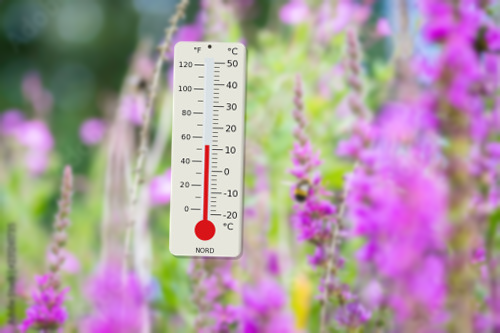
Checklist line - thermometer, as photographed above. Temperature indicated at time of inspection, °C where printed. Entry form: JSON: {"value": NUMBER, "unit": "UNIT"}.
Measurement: {"value": 12, "unit": "°C"}
